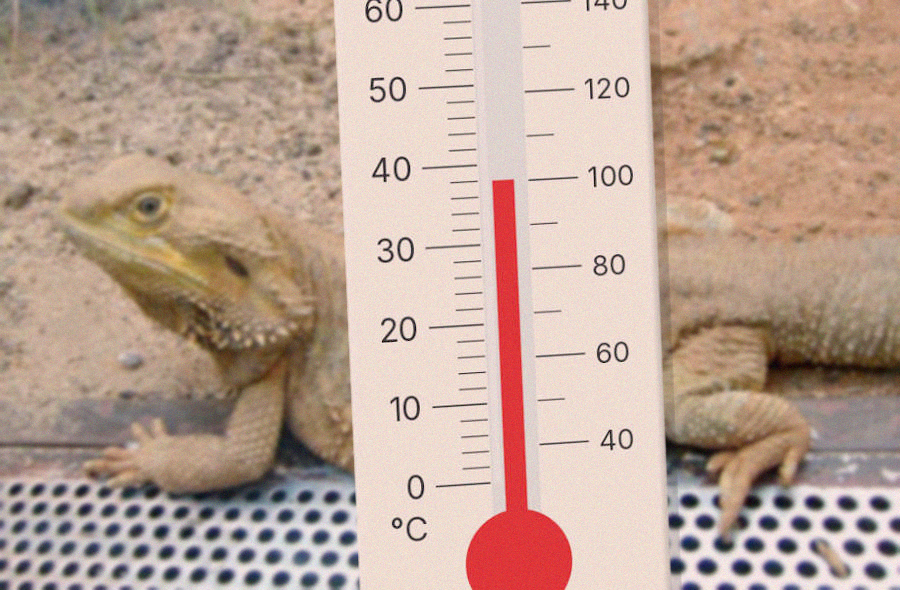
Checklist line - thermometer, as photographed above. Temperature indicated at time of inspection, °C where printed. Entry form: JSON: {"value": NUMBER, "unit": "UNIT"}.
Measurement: {"value": 38, "unit": "°C"}
